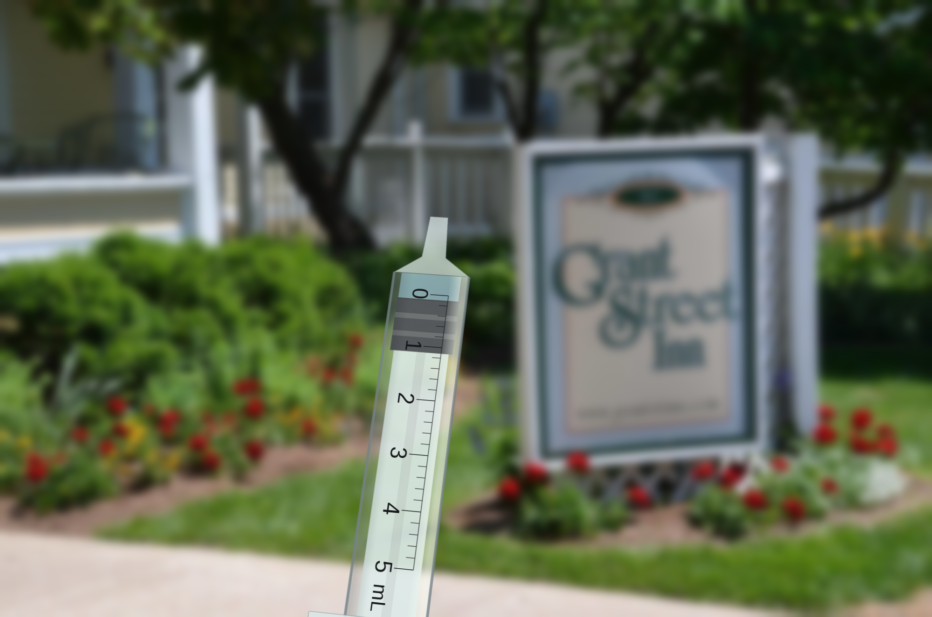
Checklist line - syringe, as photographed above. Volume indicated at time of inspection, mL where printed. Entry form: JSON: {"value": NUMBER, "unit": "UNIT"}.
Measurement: {"value": 0.1, "unit": "mL"}
